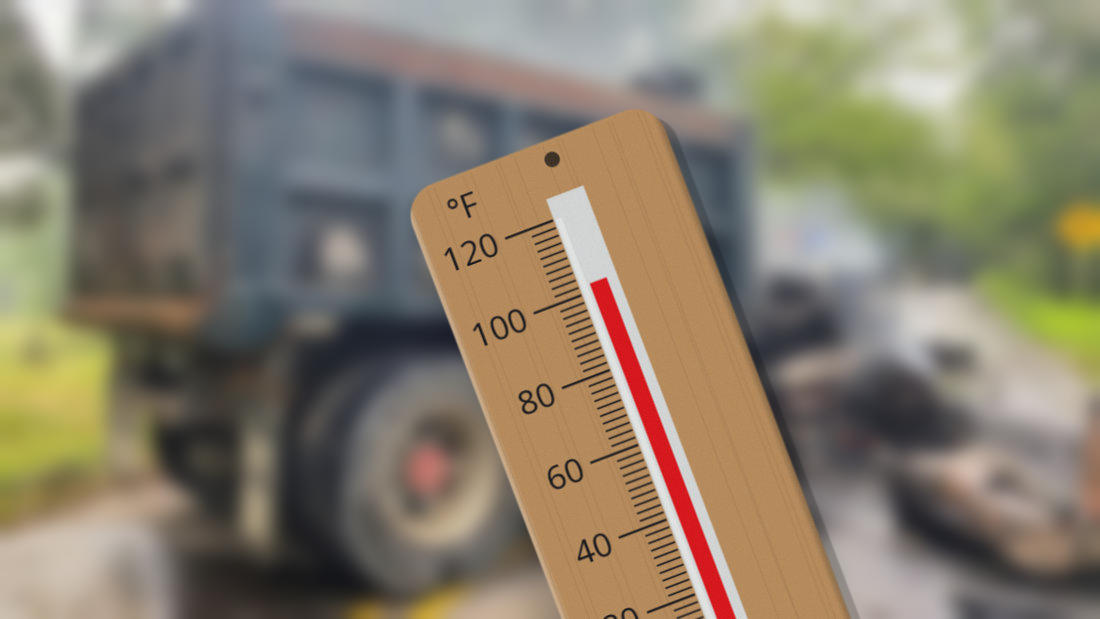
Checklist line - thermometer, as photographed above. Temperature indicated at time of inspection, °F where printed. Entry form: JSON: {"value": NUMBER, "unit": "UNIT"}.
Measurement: {"value": 102, "unit": "°F"}
